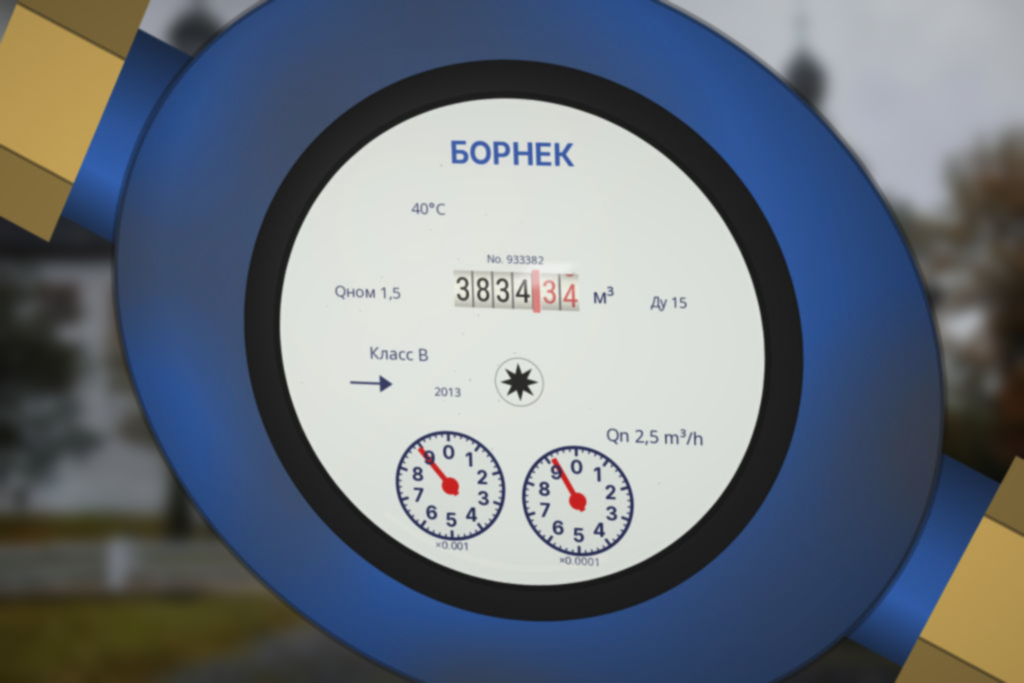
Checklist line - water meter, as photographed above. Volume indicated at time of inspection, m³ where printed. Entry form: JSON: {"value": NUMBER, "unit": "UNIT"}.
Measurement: {"value": 3834.3389, "unit": "m³"}
